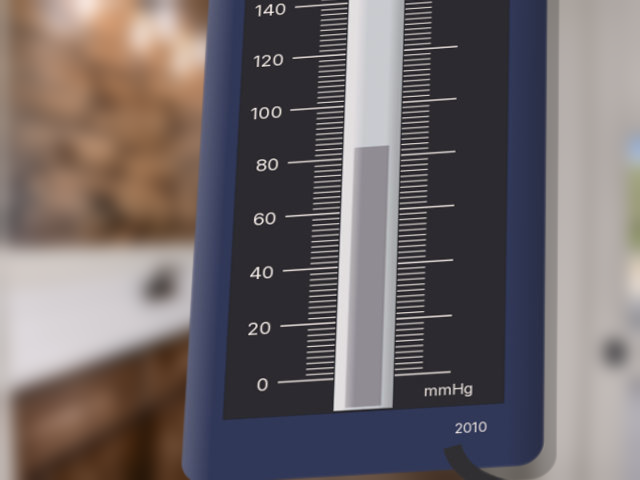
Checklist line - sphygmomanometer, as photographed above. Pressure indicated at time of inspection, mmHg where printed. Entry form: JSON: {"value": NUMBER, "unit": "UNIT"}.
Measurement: {"value": 84, "unit": "mmHg"}
